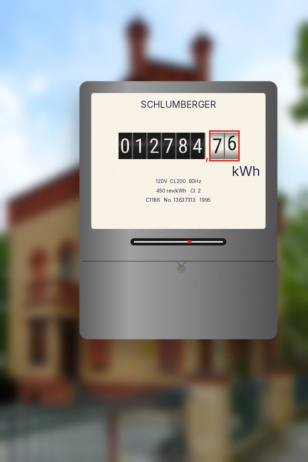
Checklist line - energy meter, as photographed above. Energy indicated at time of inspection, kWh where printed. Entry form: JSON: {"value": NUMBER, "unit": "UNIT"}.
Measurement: {"value": 12784.76, "unit": "kWh"}
